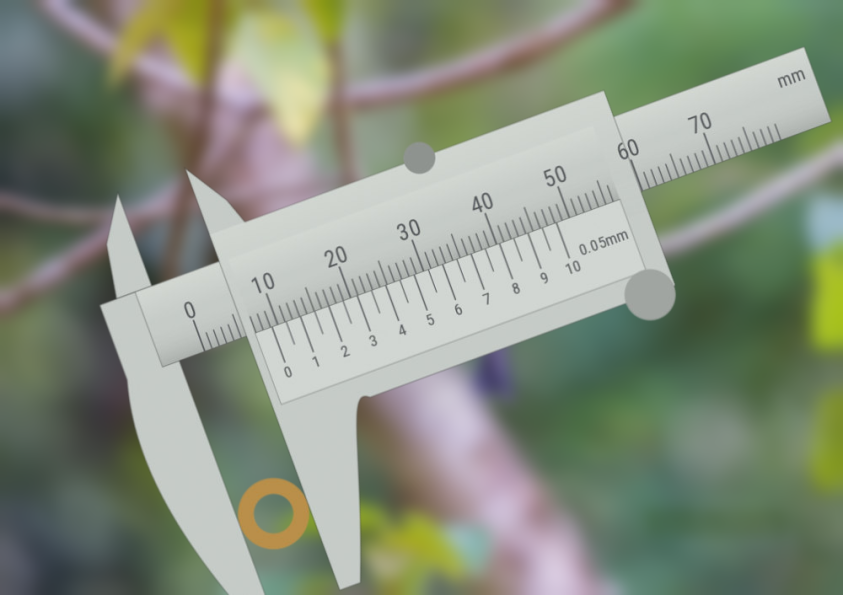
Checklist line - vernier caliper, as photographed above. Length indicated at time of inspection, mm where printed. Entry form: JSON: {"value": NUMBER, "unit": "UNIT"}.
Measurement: {"value": 9.2, "unit": "mm"}
